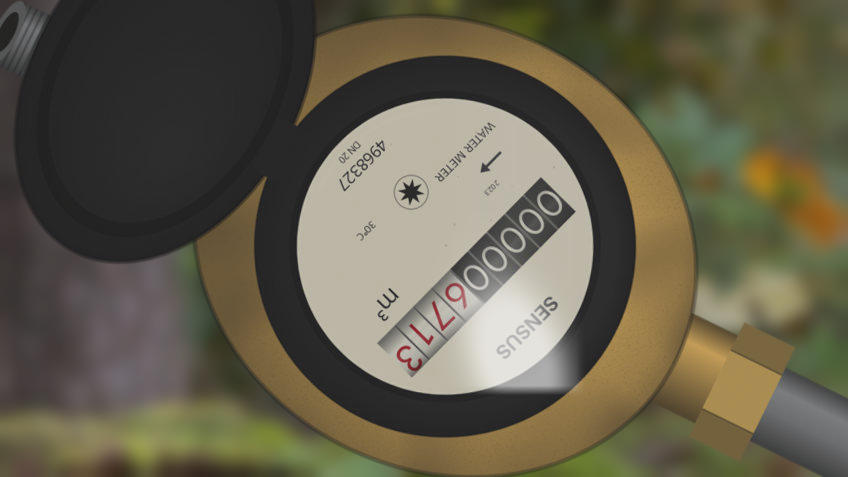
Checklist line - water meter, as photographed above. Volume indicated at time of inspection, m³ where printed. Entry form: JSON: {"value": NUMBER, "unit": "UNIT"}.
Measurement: {"value": 0.6713, "unit": "m³"}
